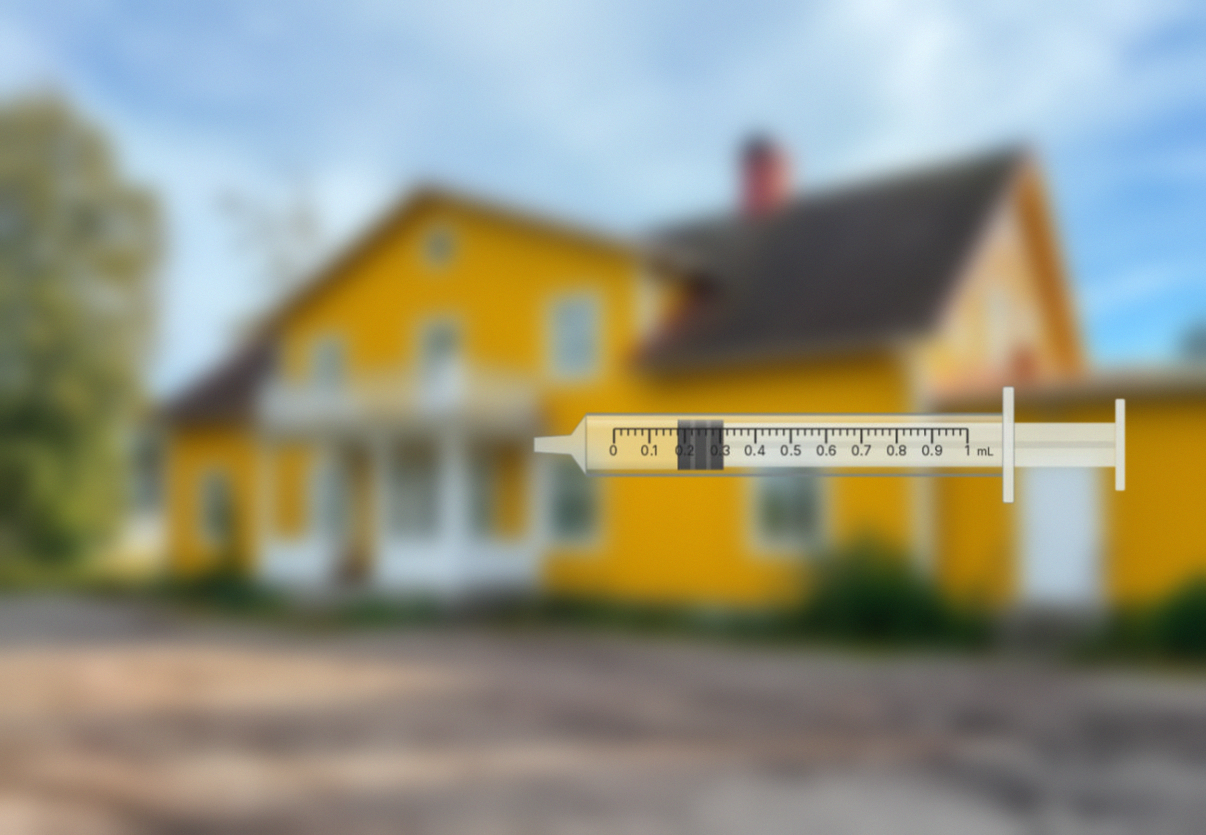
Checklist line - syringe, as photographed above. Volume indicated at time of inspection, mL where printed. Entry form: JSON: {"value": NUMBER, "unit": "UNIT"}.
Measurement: {"value": 0.18, "unit": "mL"}
